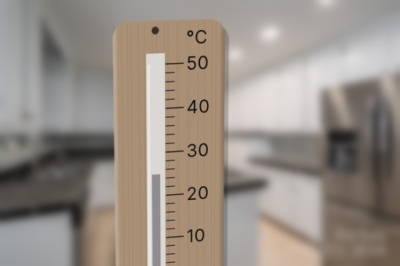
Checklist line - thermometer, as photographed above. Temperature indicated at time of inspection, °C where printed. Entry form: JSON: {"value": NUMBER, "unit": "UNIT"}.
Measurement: {"value": 25, "unit": "°C"}
